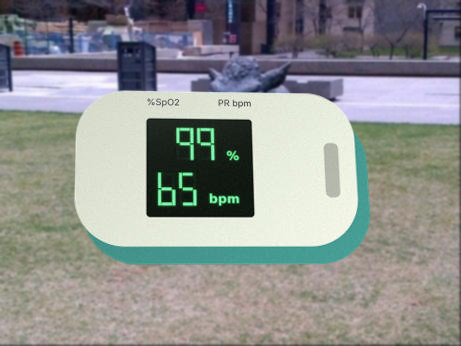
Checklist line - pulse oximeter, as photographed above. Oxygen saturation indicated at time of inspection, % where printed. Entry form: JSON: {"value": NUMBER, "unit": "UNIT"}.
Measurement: {"value": 99, "unit": "%"}
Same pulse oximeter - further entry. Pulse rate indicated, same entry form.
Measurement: {"value": 65, "unit": "bpm"}
